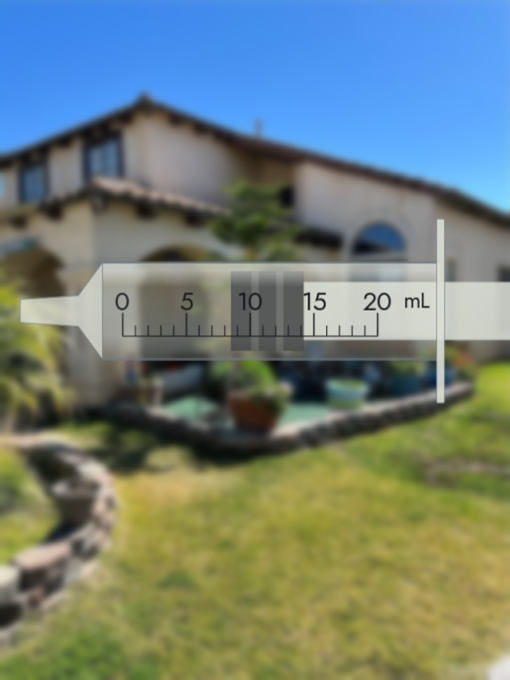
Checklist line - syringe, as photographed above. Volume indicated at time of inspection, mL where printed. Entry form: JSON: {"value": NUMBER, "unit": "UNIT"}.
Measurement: {"value": 8.5, "unit": "mL"}
